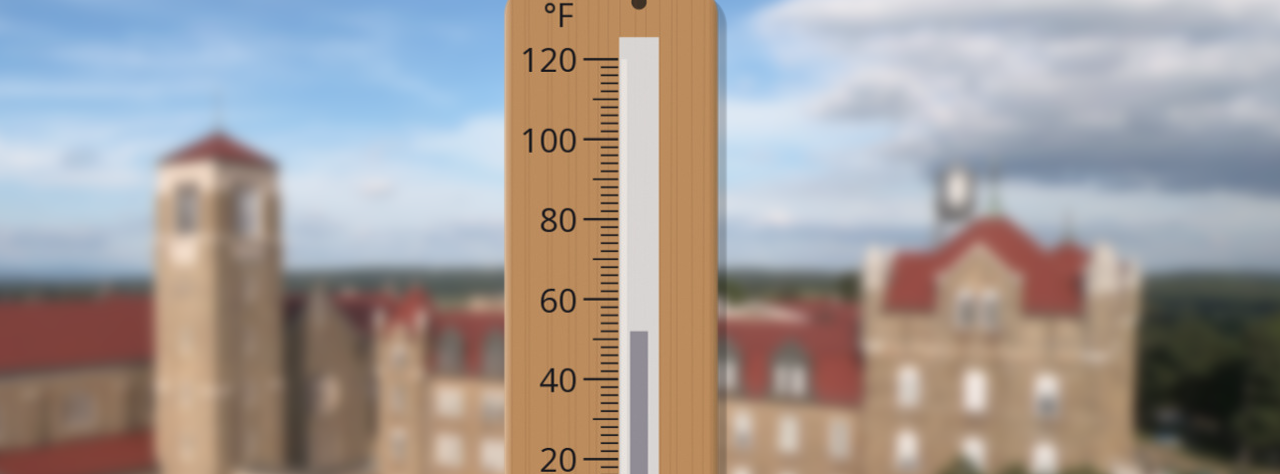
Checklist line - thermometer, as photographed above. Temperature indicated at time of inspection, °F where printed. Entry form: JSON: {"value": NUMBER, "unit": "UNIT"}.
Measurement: {"value": 52, "unit": "°F"}
